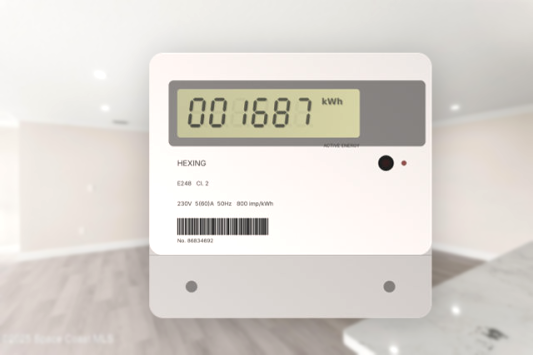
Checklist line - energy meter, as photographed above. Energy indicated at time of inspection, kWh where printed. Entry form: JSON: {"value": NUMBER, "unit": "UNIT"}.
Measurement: {"value": 1687, "unit": "kWh"}
